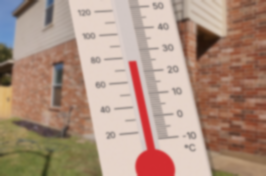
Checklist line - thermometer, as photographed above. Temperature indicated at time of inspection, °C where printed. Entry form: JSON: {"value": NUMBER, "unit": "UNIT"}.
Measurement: {"value": 25, "unit": "°C"}
